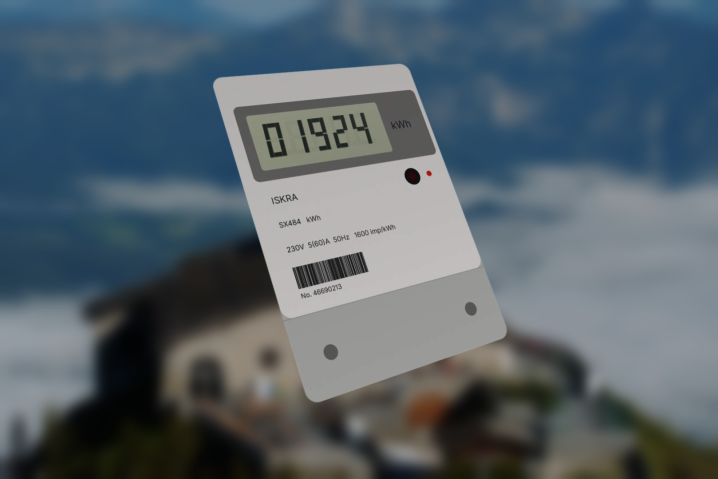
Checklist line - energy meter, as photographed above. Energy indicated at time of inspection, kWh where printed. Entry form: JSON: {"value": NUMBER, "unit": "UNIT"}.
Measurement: {"value": 1924, "unit": "kWh"}
